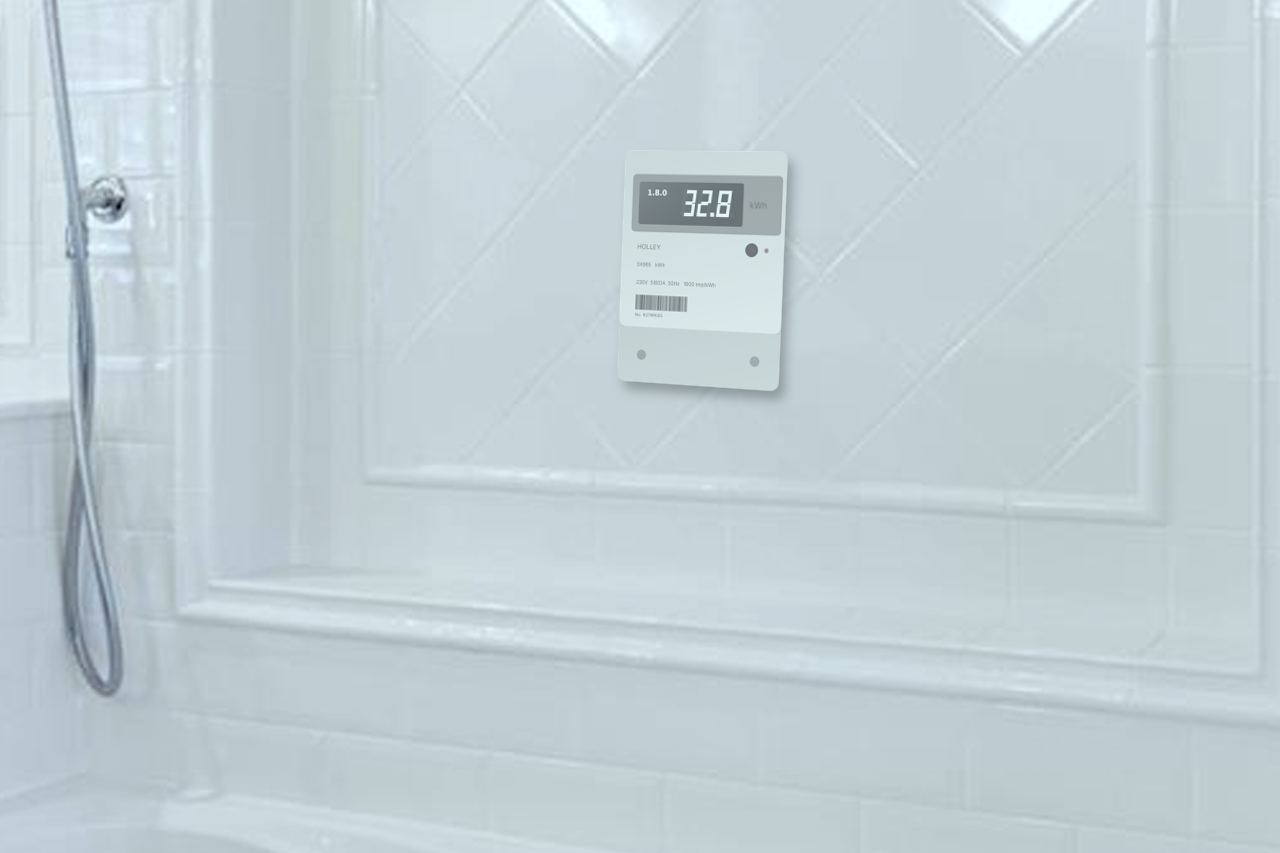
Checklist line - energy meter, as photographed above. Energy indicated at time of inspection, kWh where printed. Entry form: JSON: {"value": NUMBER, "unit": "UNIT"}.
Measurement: {"value": 32.8, "unit": "kWh"}
